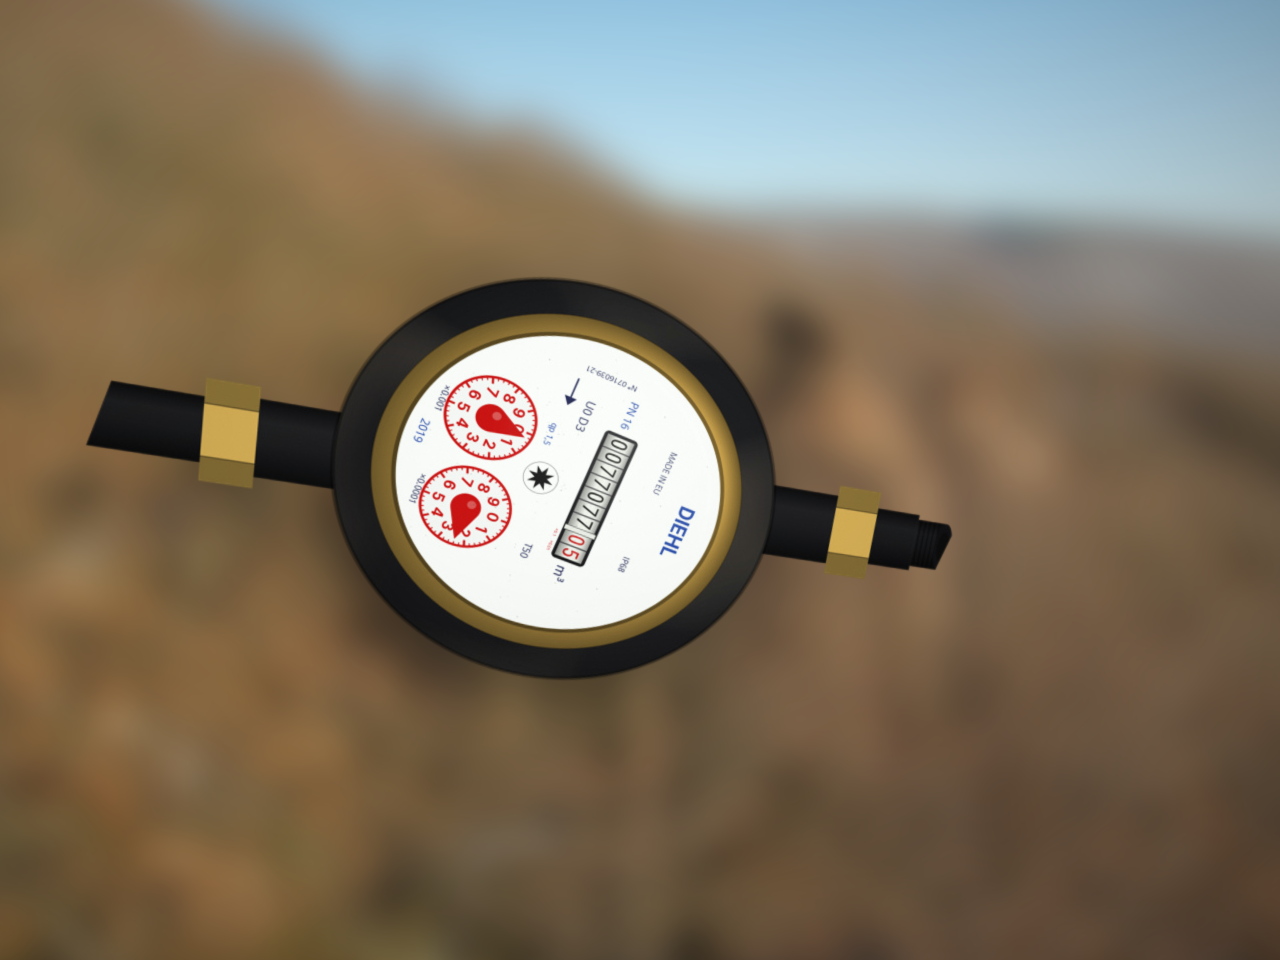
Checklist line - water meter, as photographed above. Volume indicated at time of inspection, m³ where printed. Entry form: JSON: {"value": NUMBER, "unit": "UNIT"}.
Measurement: {"value": 77077.0502, "unit": "m³"}
